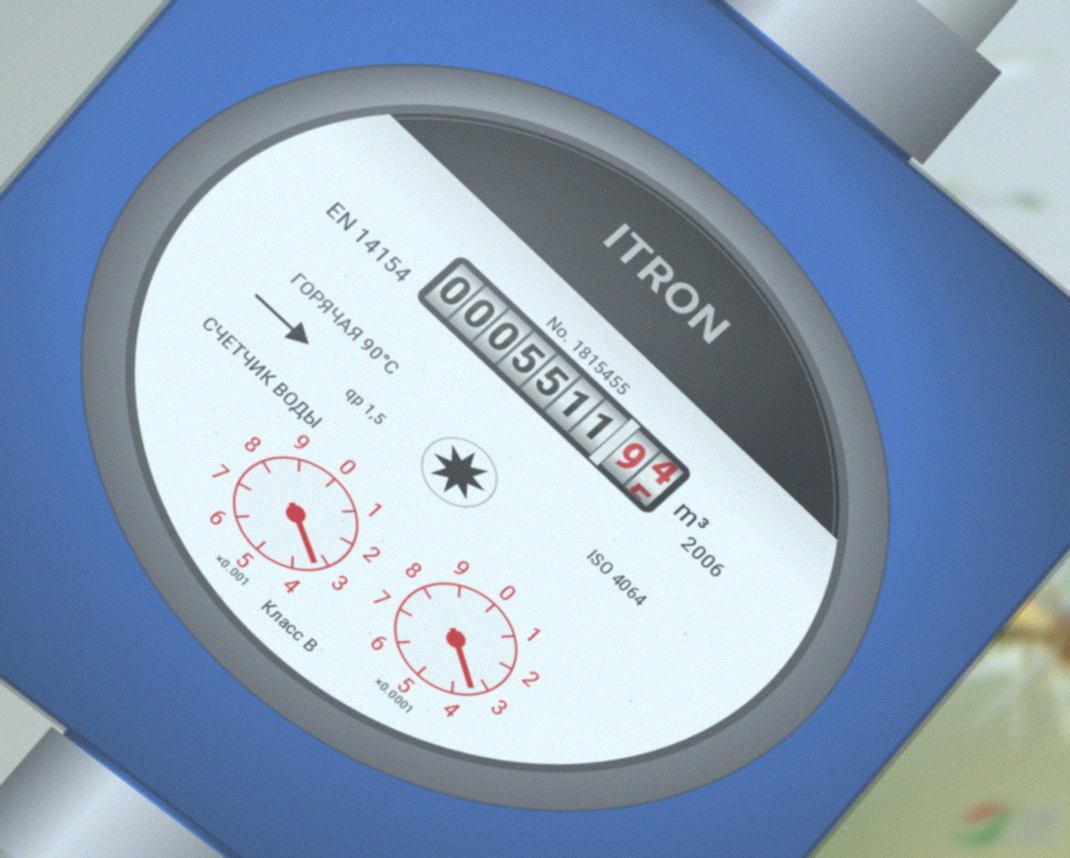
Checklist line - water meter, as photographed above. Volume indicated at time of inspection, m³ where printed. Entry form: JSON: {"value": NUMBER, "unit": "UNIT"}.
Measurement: {"value": 5511.9433, "unit": "m³"}
